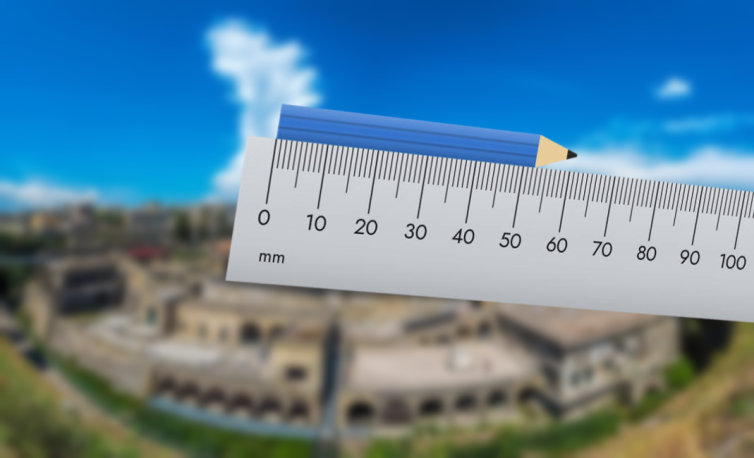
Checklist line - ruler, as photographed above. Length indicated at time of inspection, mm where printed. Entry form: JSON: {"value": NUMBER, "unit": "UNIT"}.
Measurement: {"value": 61, "unit": "mm"}
